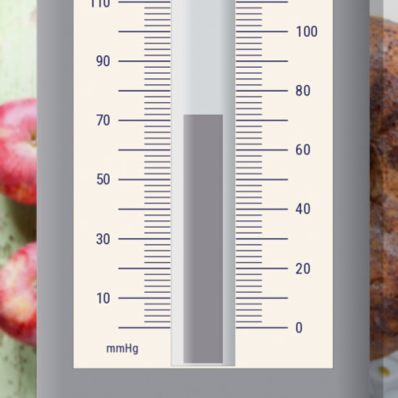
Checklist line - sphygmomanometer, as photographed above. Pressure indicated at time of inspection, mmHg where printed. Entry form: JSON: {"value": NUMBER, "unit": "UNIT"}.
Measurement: {"value": 72, "unit": "mmHg"}
